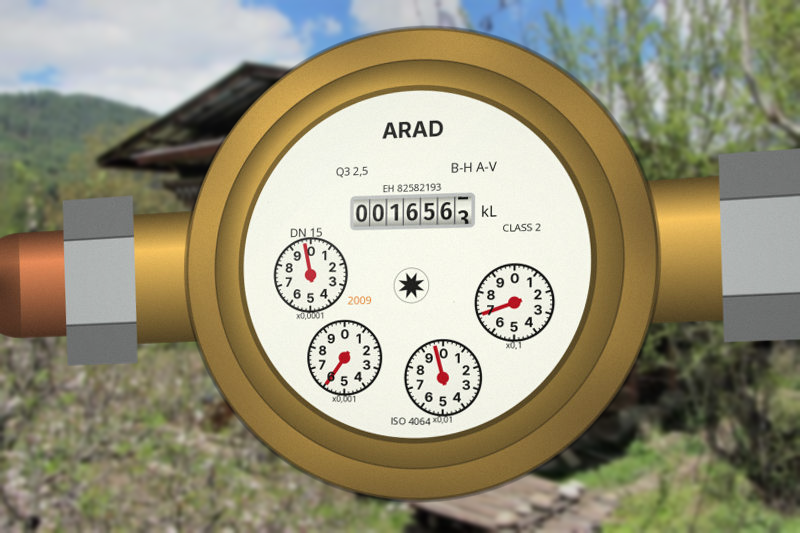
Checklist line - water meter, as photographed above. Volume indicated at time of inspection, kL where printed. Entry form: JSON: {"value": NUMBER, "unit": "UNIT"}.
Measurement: {"value": 16562.6959, "unit": "kL"}
